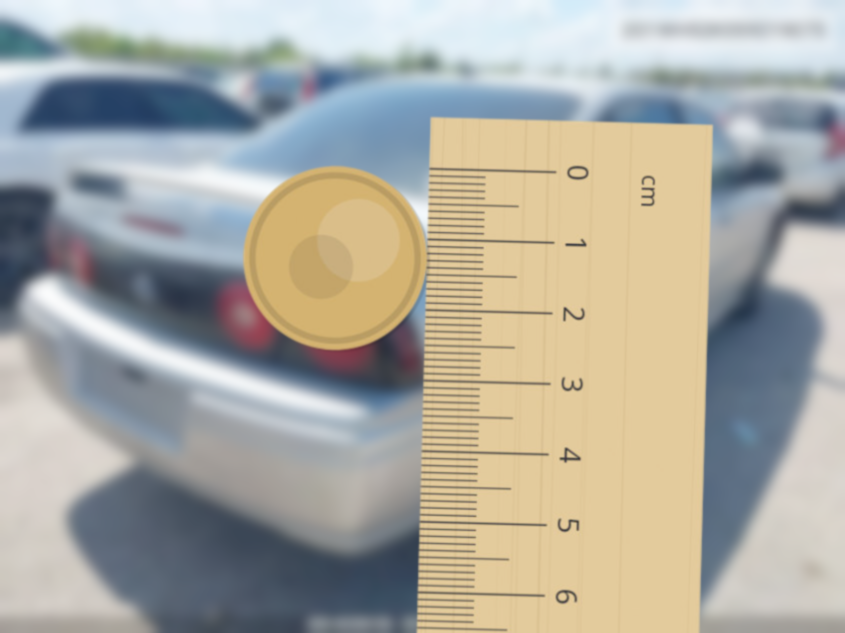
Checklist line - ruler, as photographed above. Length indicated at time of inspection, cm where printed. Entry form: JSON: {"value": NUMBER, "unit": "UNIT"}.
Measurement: {"value": 2.6, "unit": "cm"}
